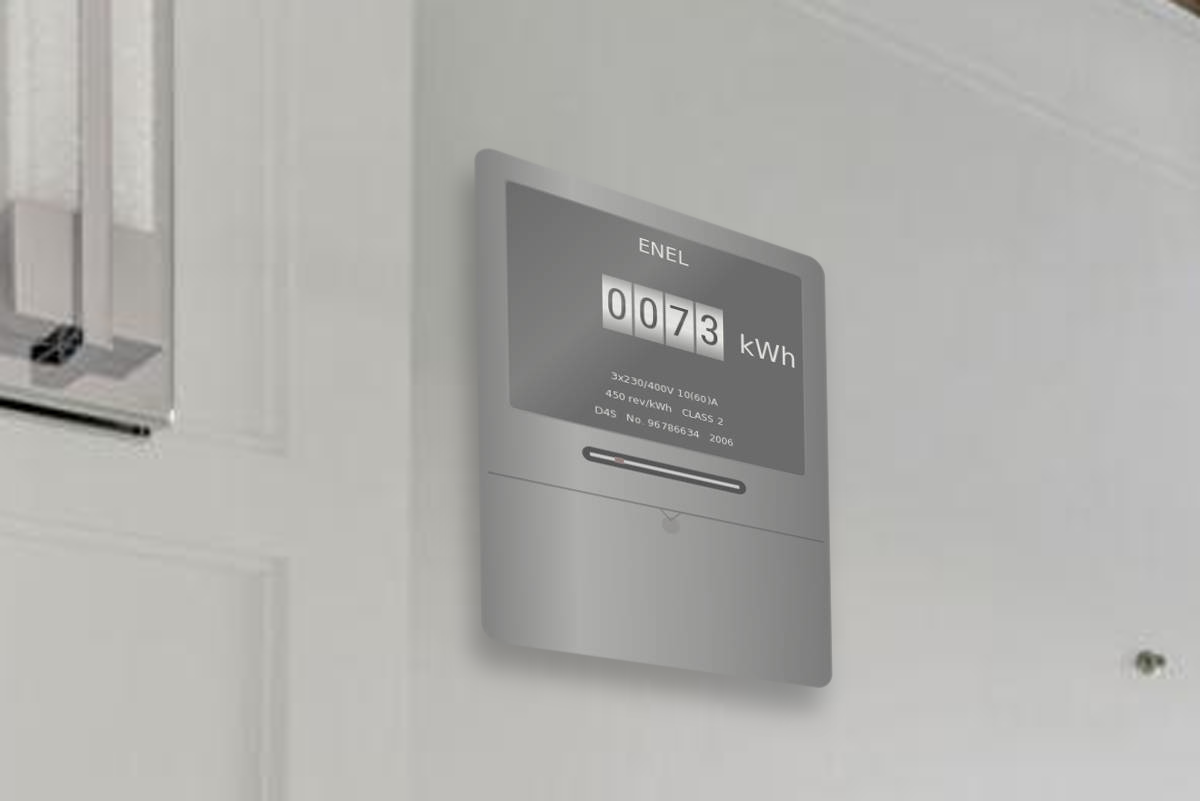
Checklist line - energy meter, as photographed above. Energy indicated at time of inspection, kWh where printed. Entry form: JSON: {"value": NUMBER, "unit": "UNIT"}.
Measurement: {"value": 73, "unit": "kWh"}
